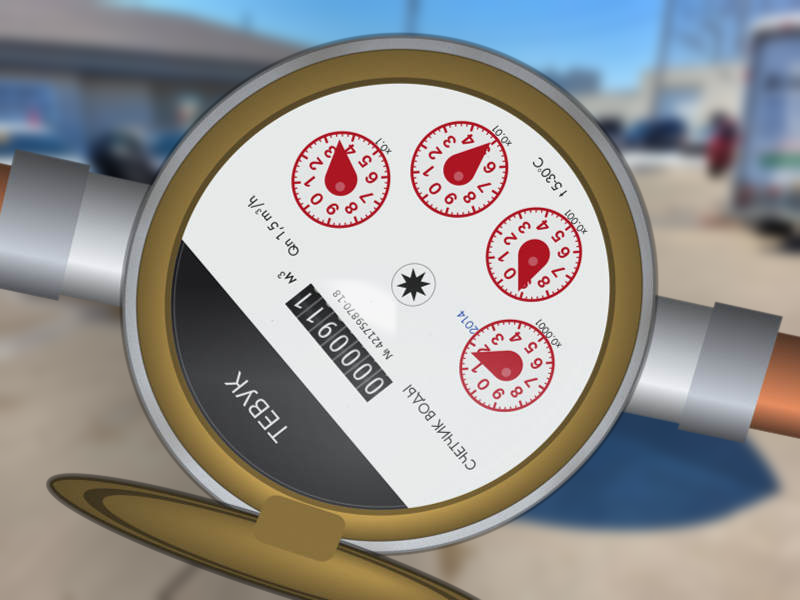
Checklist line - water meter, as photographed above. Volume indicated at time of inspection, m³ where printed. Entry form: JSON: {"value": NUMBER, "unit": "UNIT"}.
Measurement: {"value": 911.3491, "unit": "m³"}
